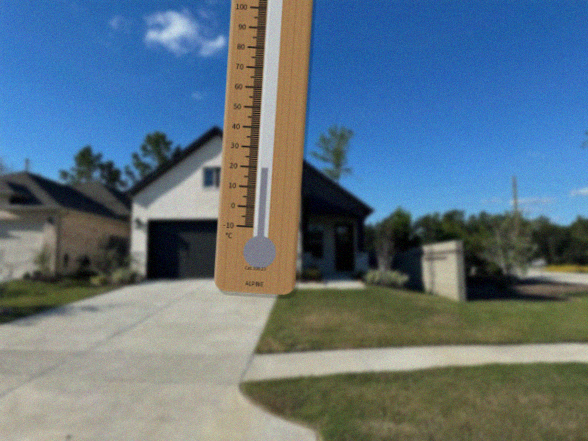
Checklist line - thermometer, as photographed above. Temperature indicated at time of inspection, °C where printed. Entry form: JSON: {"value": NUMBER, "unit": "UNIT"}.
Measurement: {"value": 20, "unit": "°C"}
